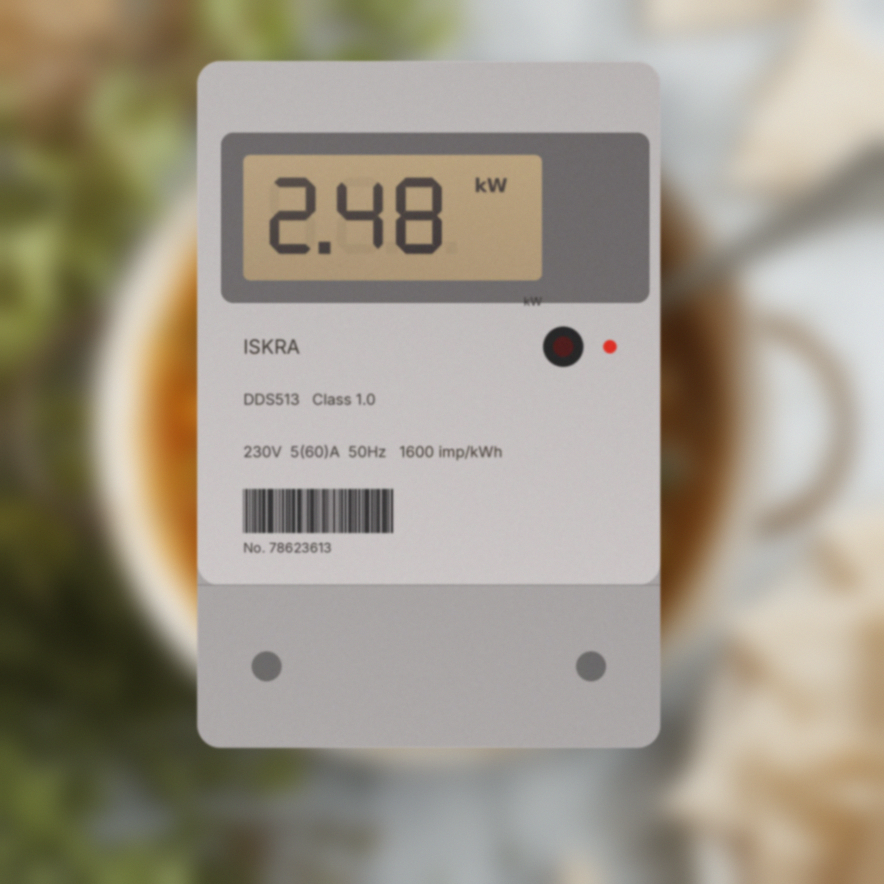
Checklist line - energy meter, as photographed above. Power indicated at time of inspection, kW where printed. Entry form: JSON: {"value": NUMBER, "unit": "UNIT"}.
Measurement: {"value": 2.48, "unit": "kW"}
